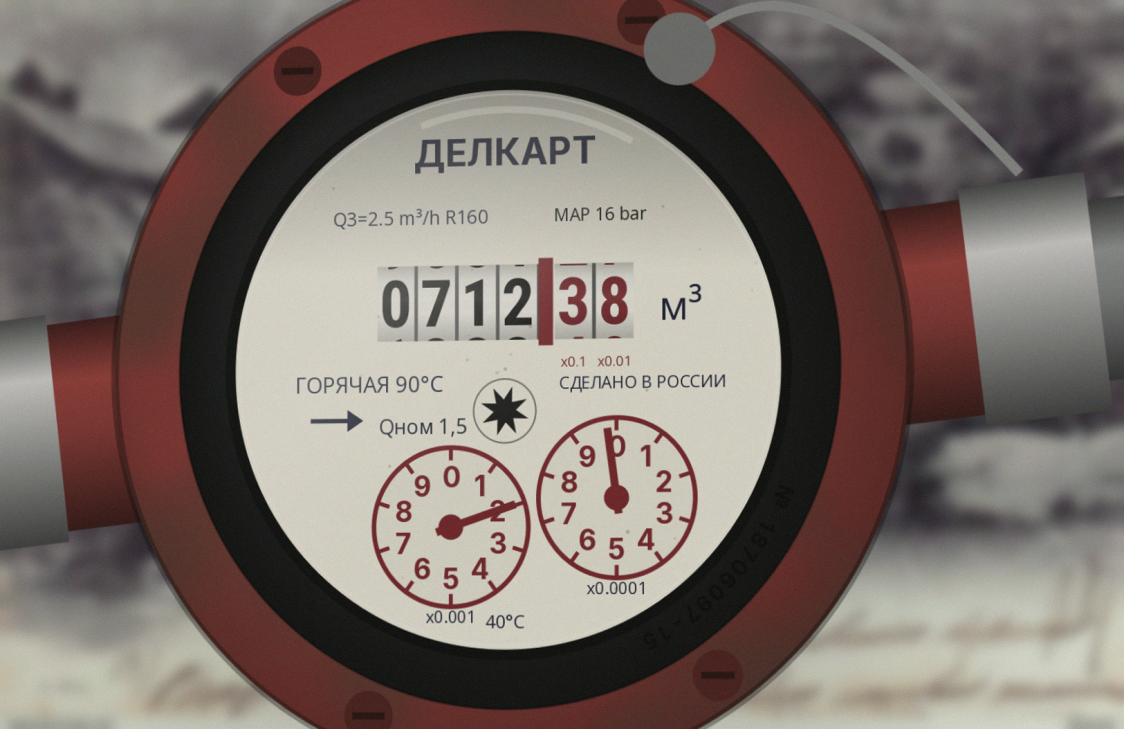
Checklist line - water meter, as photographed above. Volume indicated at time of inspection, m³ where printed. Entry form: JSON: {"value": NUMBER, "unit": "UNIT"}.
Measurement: {"value": 712.3819, "unit": "m³"}
